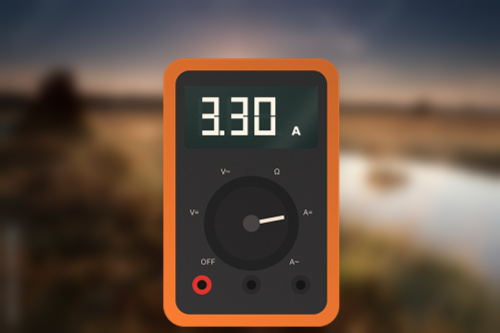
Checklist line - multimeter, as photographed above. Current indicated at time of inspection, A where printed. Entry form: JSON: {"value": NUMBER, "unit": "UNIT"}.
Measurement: {"value": 3.30, "unit": "A"}
